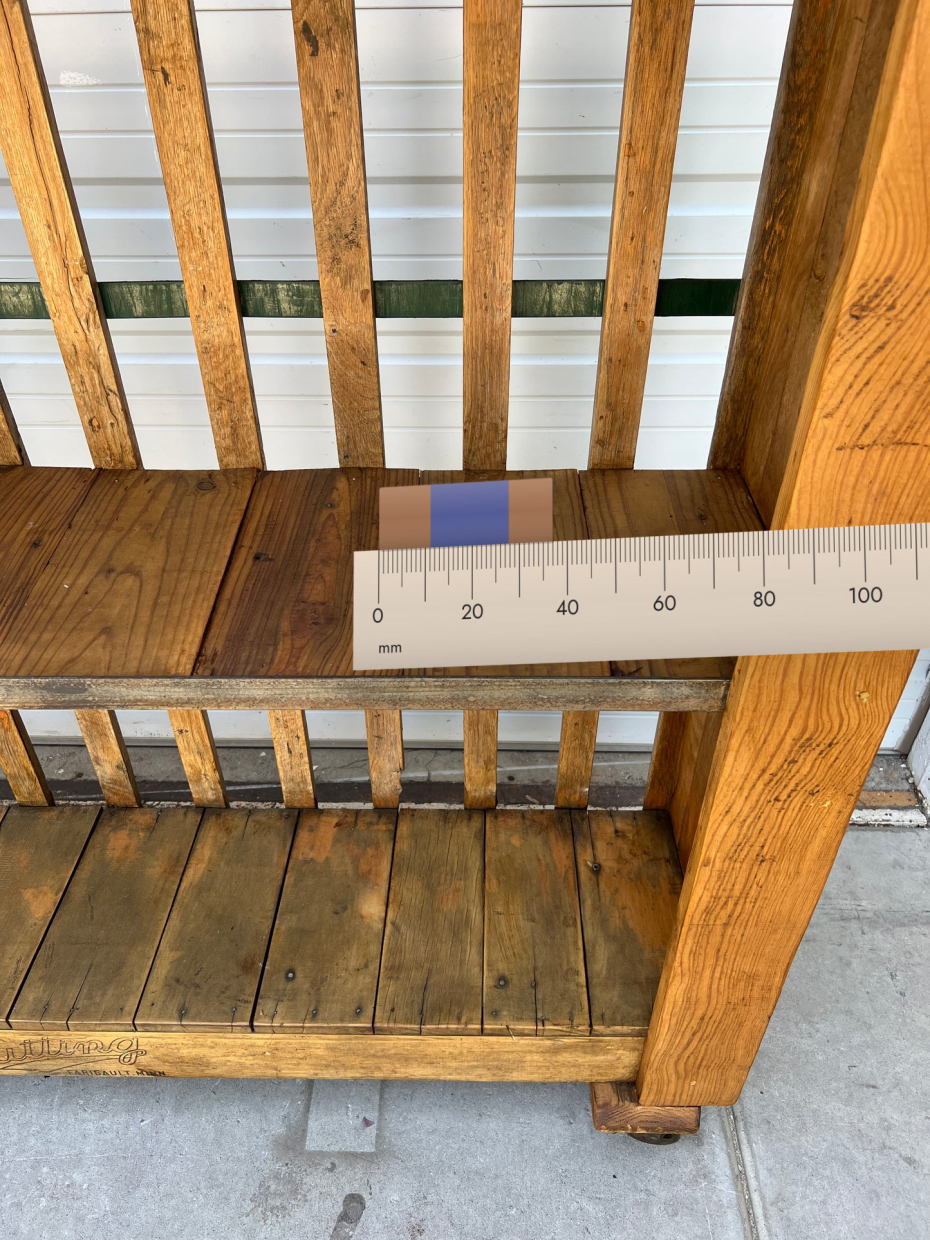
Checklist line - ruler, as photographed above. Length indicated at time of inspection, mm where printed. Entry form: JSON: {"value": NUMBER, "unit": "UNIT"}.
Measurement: {"value": 37, "unit": "mm"}
